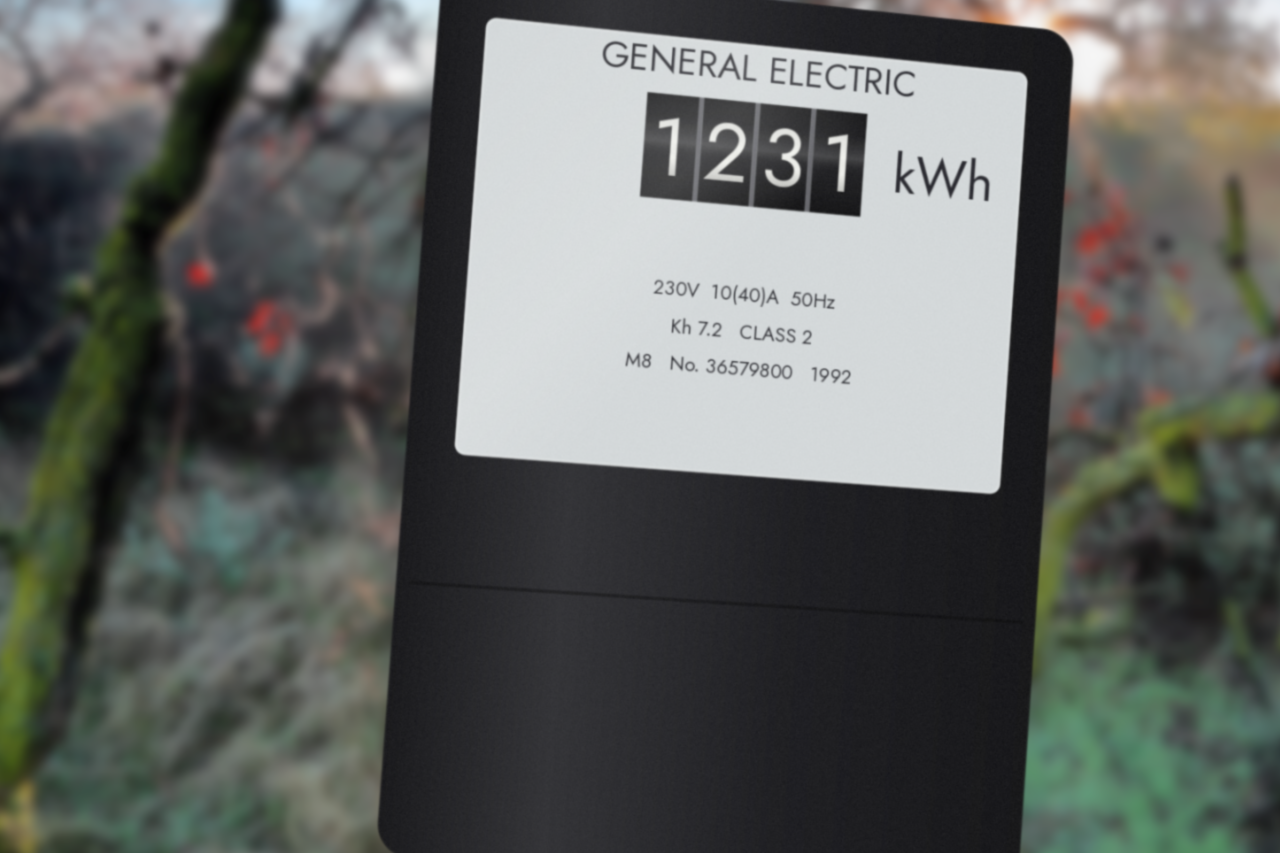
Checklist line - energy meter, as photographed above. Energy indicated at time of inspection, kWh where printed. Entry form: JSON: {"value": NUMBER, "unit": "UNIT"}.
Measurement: {"value": 1231, "unit": "kWh"}
